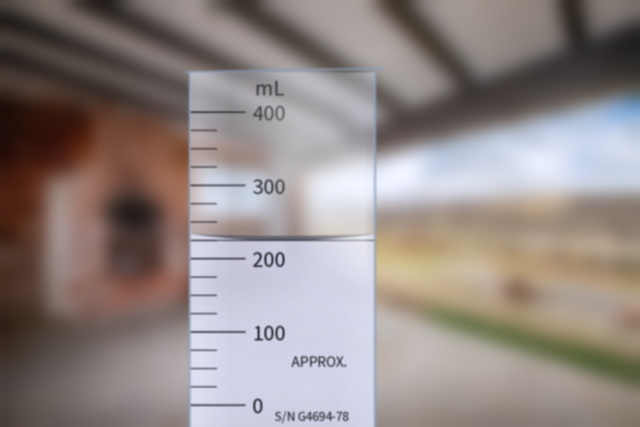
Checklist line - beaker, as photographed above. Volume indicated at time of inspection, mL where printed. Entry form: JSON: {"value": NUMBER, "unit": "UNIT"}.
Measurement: {"value": 225, "unit": "mL"}
